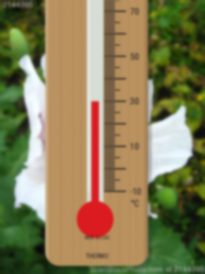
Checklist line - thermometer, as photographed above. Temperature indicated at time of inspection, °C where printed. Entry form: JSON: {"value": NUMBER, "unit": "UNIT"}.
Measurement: {"value": 30, "unit": "°C"}
